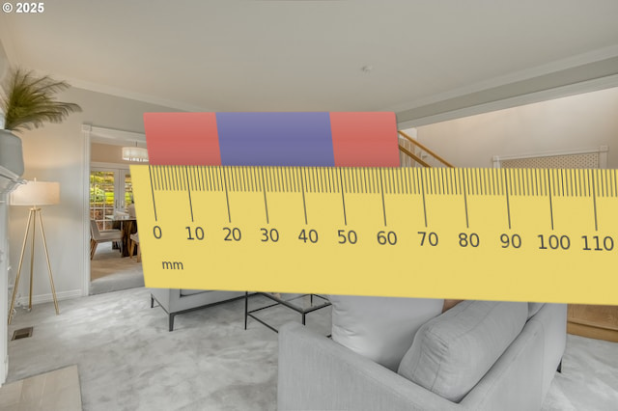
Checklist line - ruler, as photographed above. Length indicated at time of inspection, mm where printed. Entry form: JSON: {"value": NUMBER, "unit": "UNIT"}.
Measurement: {"value": 65, "unit": "mm"}
